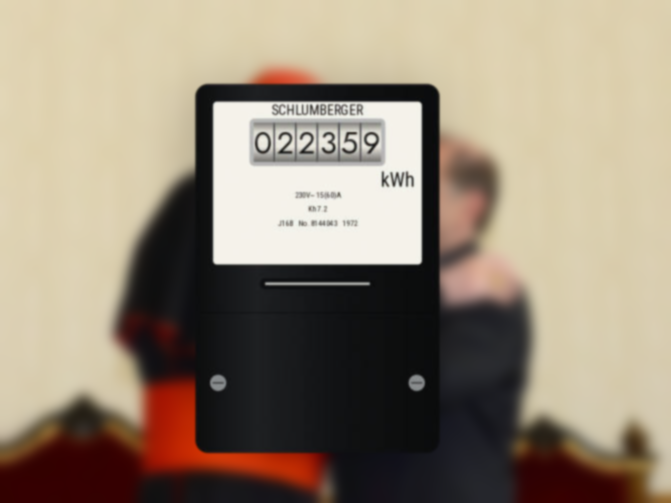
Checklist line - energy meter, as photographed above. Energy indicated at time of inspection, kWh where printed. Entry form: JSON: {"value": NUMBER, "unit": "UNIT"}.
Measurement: {"value": 22359, "unit": "kWh"}
